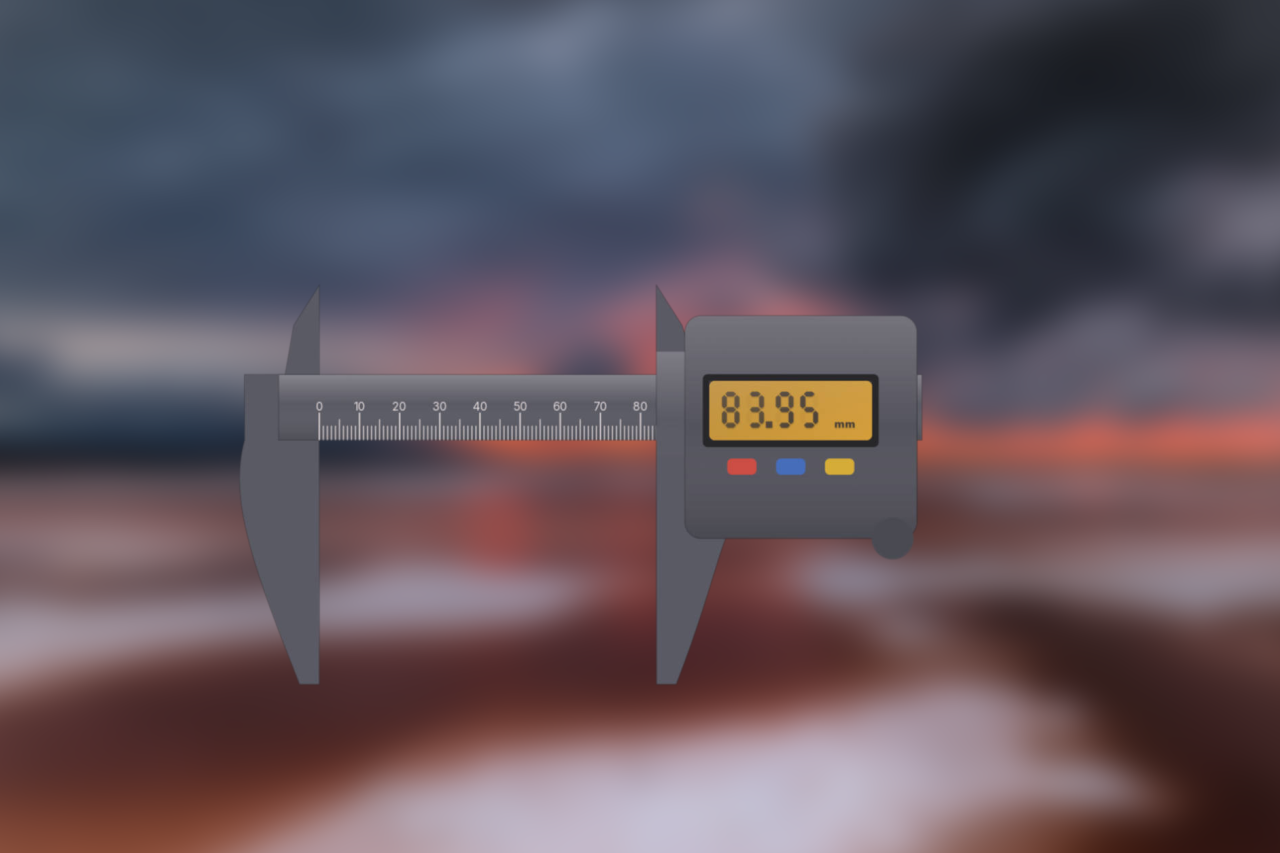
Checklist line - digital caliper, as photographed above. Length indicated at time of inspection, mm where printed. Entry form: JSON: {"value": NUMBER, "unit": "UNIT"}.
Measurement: {"value": 83.95, "unit": "mm"}
